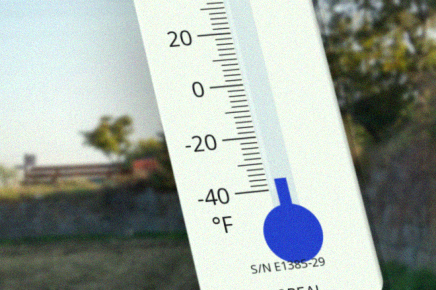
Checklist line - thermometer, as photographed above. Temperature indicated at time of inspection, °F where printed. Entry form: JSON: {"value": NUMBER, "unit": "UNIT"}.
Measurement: {"value": -36, "unit": "°F"}
